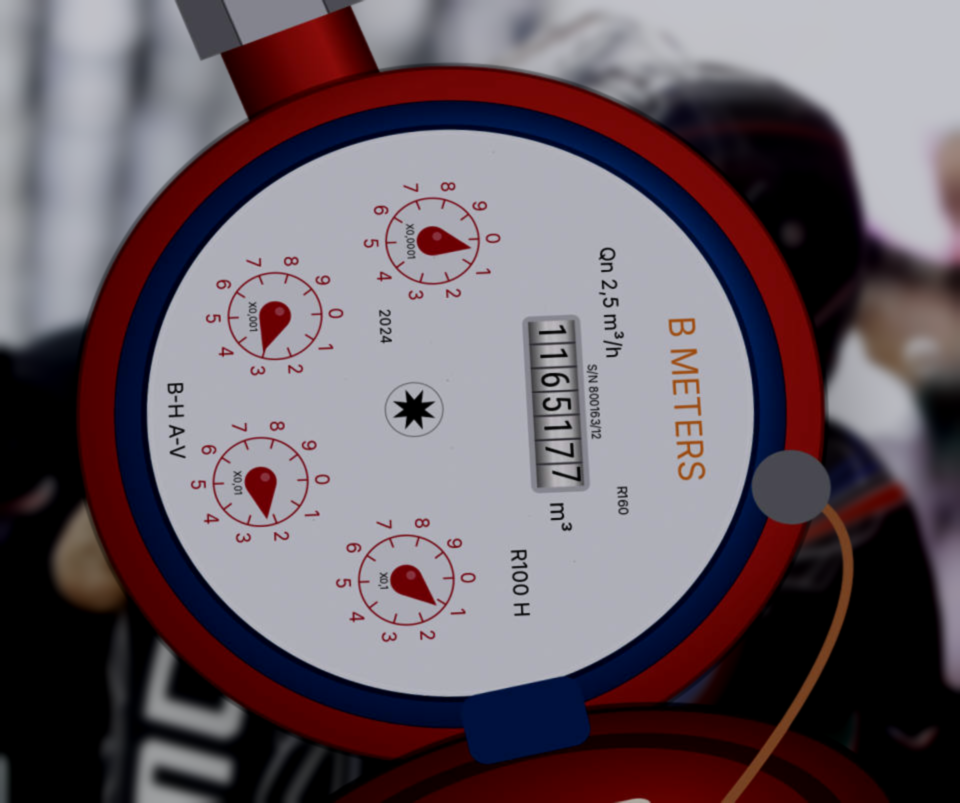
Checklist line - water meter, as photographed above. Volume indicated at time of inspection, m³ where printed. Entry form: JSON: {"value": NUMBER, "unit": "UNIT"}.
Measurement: {"value": 1165177.1230, "unit": "m³"}
